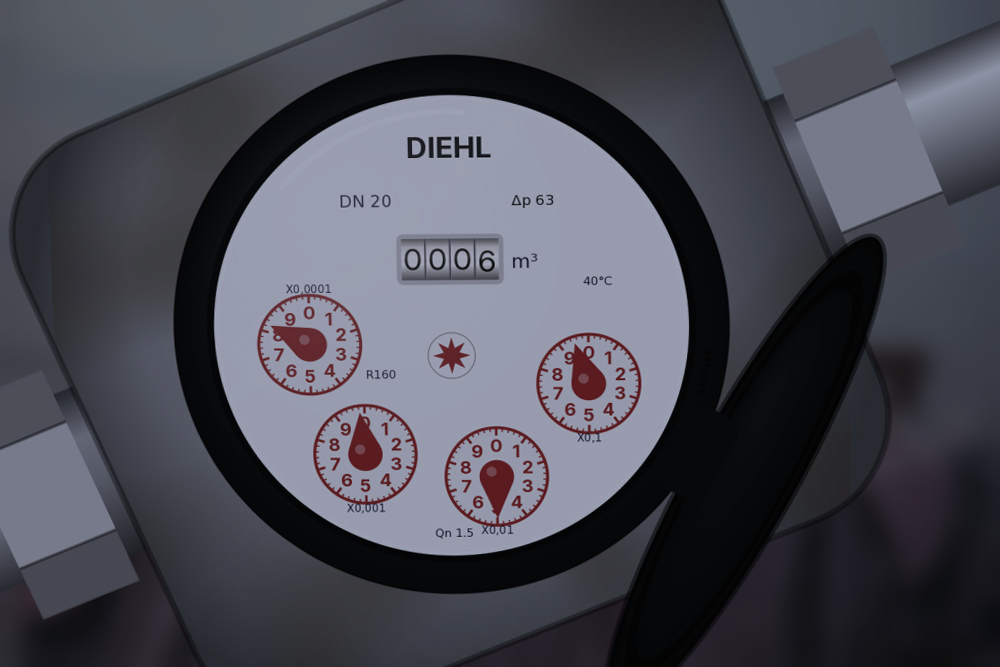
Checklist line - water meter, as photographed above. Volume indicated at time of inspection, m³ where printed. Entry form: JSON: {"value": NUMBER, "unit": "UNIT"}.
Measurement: {"value": 5.9498, "unit": "m³"}
